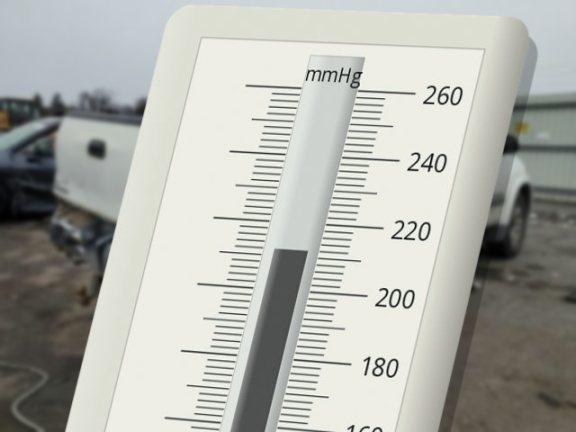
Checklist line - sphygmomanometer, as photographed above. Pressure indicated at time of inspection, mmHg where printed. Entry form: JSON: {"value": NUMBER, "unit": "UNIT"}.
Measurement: {"value": 212, "unit": "mmHg"}
